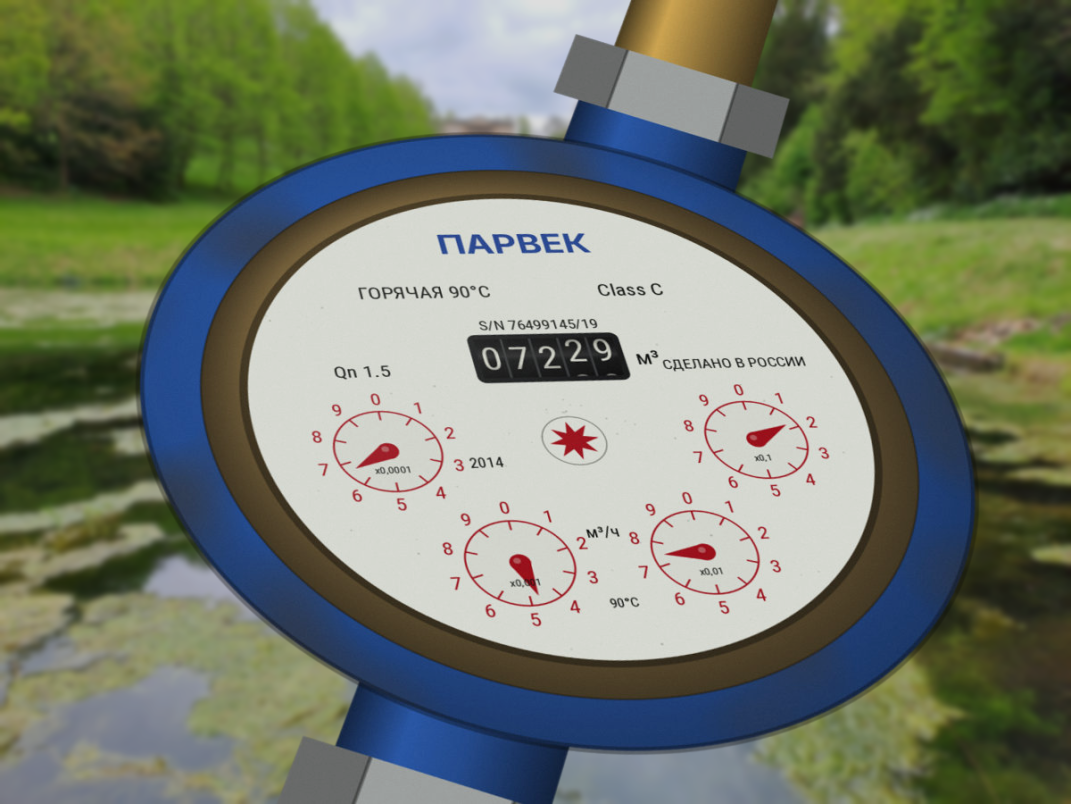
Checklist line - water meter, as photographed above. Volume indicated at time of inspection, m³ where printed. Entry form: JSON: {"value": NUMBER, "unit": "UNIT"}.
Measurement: {"value": 7229.1746, "unit": "m³"}
